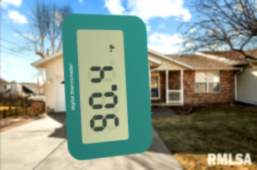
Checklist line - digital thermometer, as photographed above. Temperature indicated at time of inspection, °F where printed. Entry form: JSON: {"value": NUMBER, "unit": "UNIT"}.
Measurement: {"value": 90.4, "unit": "°F"}
